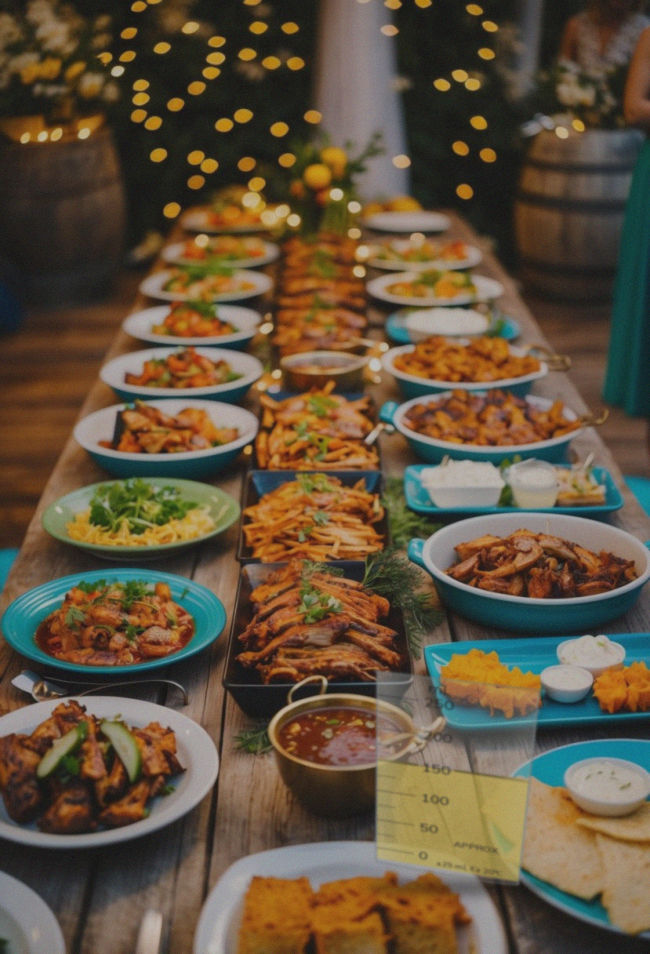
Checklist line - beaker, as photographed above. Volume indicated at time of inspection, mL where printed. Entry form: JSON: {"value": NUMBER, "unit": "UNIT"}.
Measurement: {"value": 150, "unit": "mL"}
